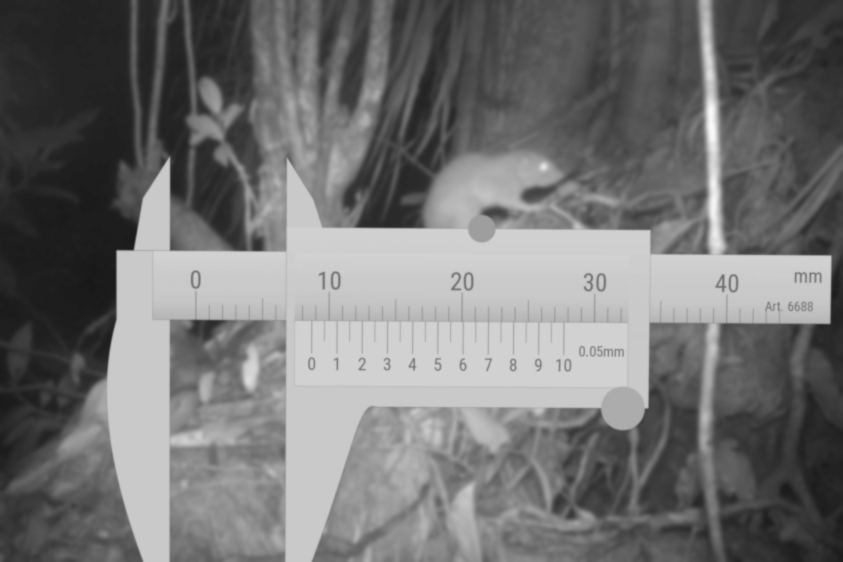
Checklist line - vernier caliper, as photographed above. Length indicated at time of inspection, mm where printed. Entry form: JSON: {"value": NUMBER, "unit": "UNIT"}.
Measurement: {"value": 8.7, "unit": "mm"}
